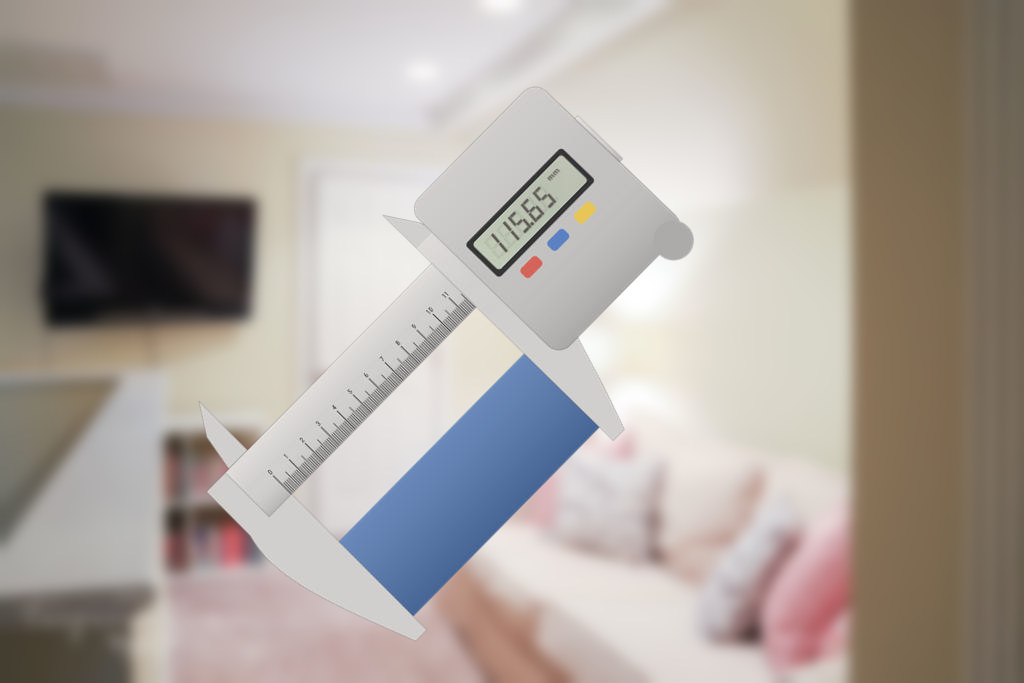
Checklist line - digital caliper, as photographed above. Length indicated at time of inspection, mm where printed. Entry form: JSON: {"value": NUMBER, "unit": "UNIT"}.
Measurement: {"value": 115.65, "unit": "mm"}
